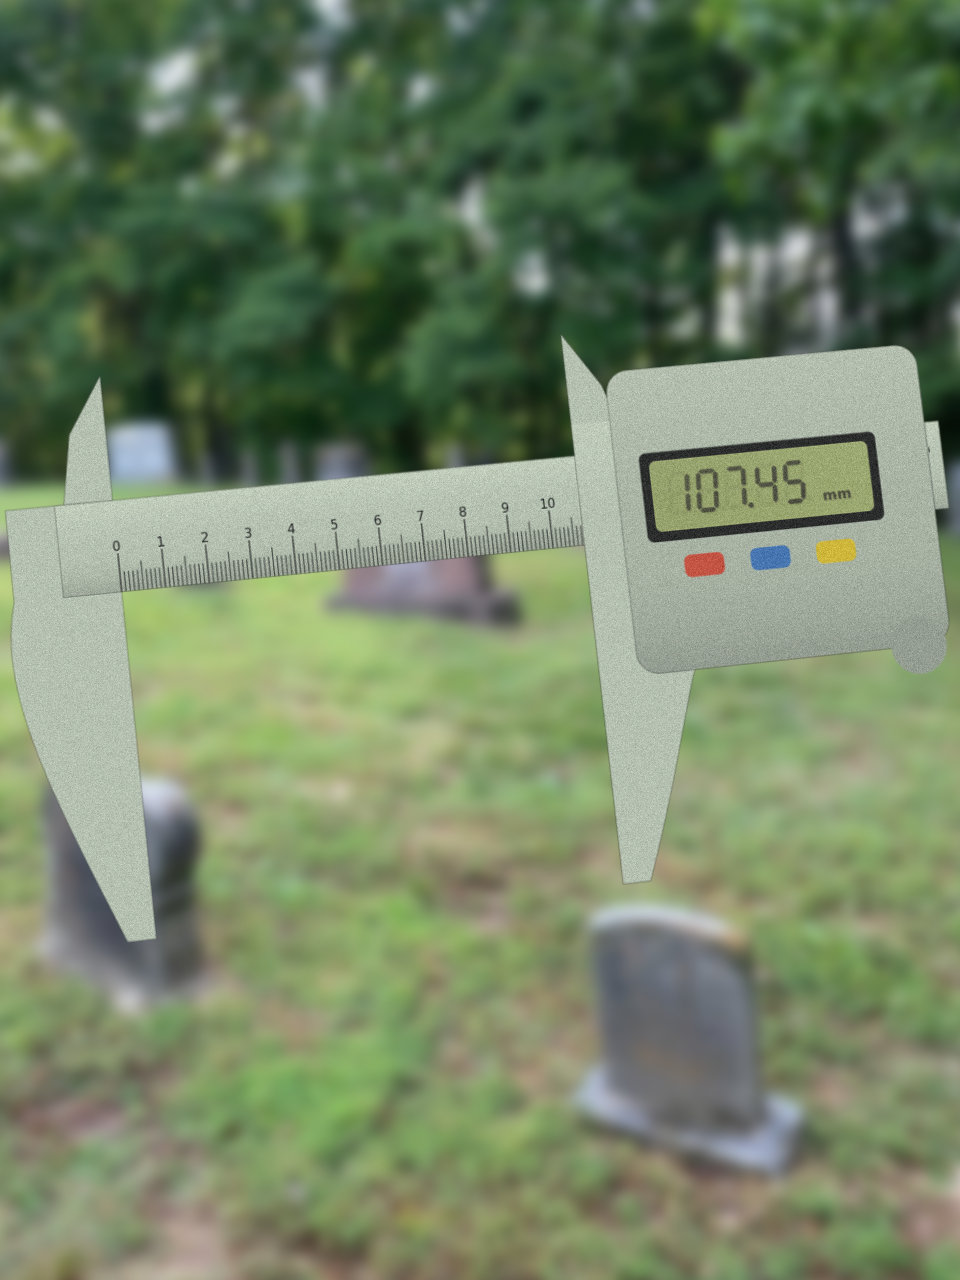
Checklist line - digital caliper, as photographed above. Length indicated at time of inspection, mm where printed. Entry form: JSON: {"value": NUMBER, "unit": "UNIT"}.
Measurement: {"value": 107.45, "unit": "mm"}
